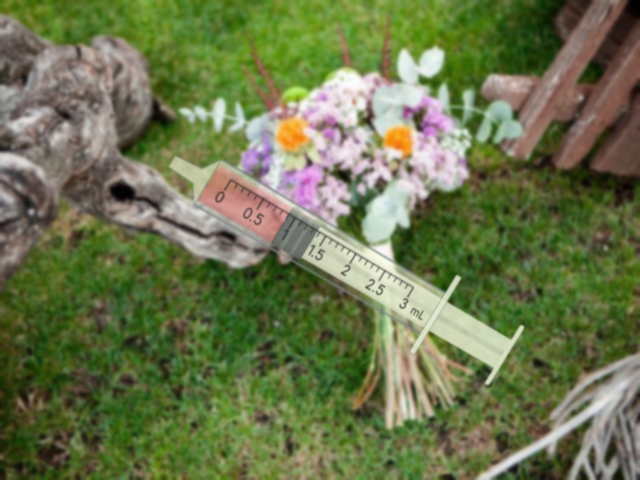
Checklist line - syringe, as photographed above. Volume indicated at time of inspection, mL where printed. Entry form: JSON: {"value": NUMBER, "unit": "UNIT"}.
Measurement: {"value": 0.9, "unit": "mL"}
